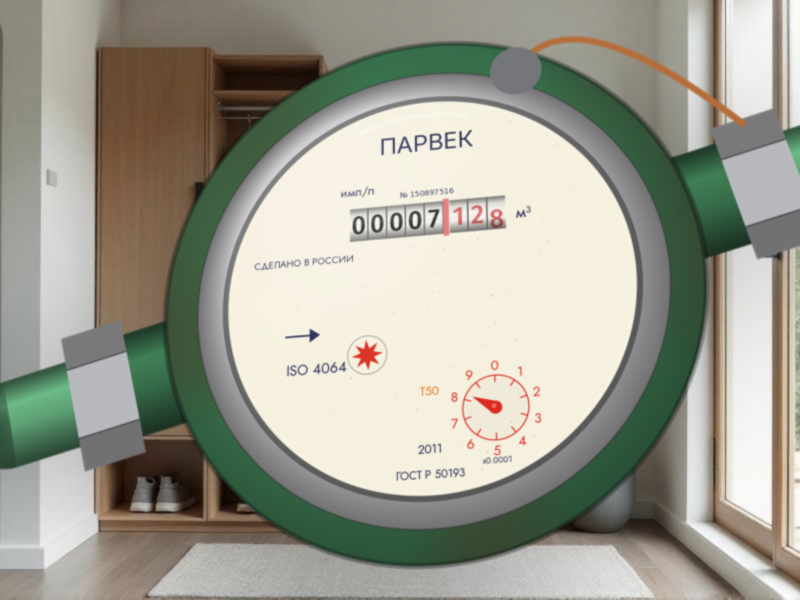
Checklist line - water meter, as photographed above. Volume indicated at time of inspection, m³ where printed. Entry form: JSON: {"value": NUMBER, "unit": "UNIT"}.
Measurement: {"value": 7.1278, "unit": "m³"}
